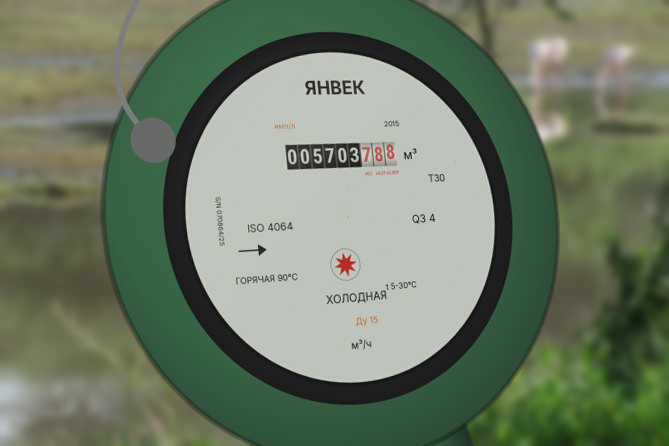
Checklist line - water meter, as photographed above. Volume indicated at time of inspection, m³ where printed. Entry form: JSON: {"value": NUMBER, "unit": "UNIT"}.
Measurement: {"value": 5703.788, "unit": "m³"}
